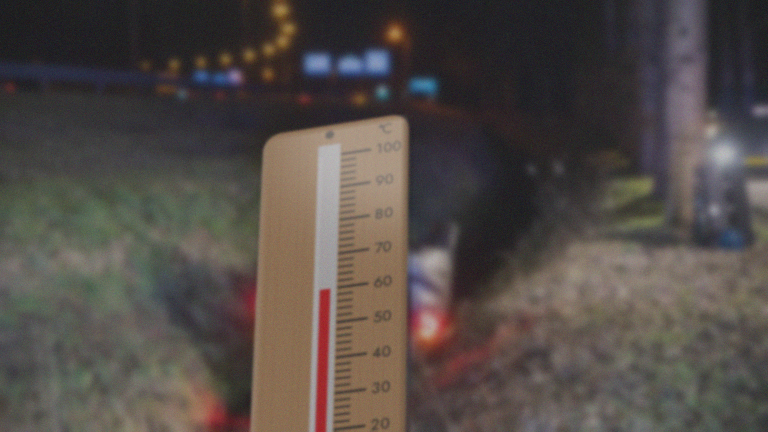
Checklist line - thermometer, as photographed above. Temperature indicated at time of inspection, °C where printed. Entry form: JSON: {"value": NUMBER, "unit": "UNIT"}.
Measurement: {"value": 60, "unit": "°C"}
